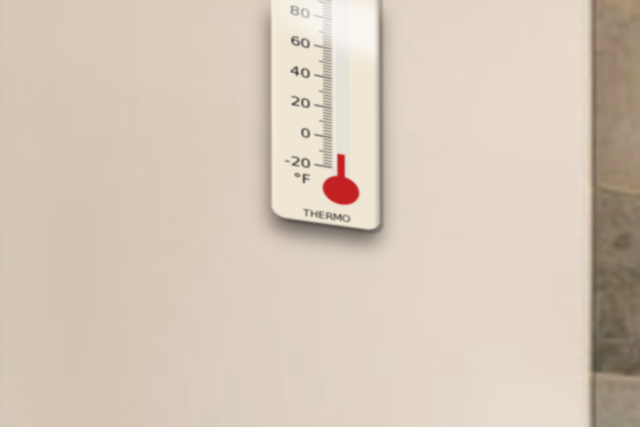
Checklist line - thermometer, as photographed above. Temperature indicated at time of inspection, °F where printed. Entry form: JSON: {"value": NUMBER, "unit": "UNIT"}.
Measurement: {"value": -10, "unit": "°F"}
